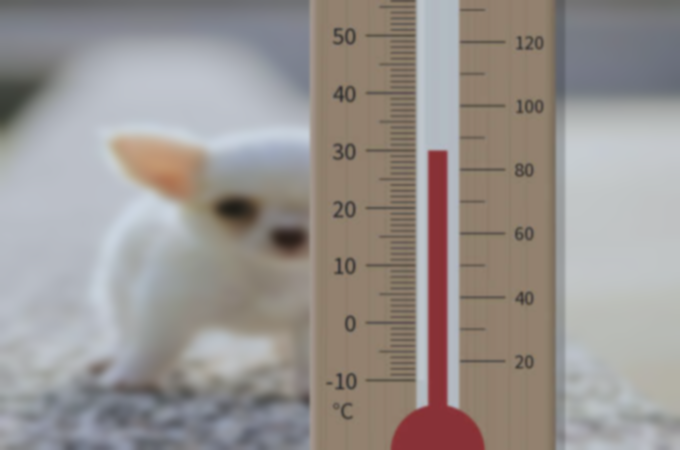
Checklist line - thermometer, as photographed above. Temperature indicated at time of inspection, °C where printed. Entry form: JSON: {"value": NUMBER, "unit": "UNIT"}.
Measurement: {"value": 30, "unit": "°C"}
